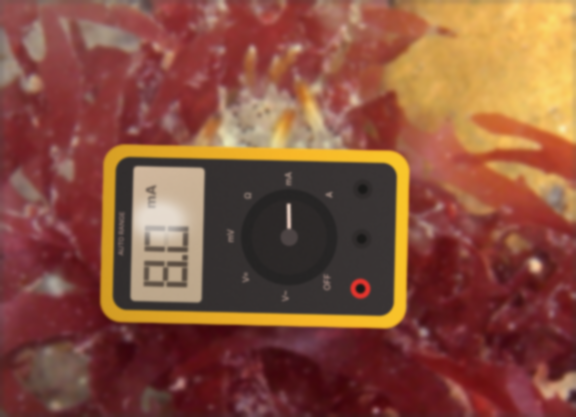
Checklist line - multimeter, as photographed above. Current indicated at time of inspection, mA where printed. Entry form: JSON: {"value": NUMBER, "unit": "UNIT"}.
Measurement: {"value": 8.0, "unit": "mA"}
